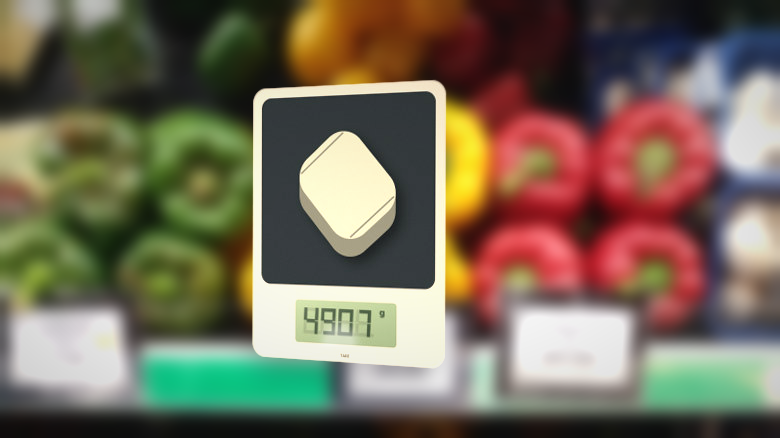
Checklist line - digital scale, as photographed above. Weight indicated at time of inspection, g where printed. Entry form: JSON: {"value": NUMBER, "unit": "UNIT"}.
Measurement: {"value": 4907, "unit": "g"}
